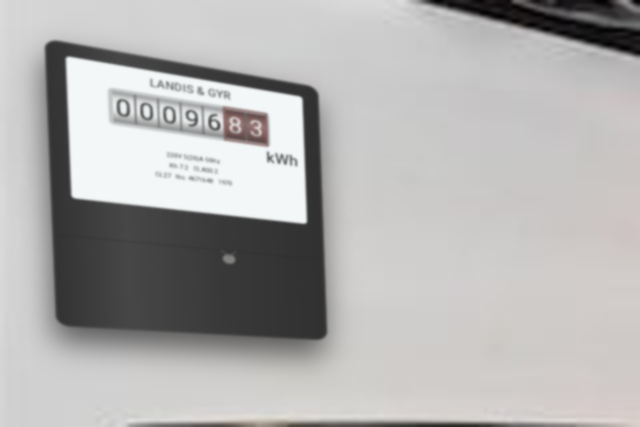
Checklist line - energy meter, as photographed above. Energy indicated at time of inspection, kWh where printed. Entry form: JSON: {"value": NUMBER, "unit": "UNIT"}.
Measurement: {"value": 96.83, "unit": "kWh"}
